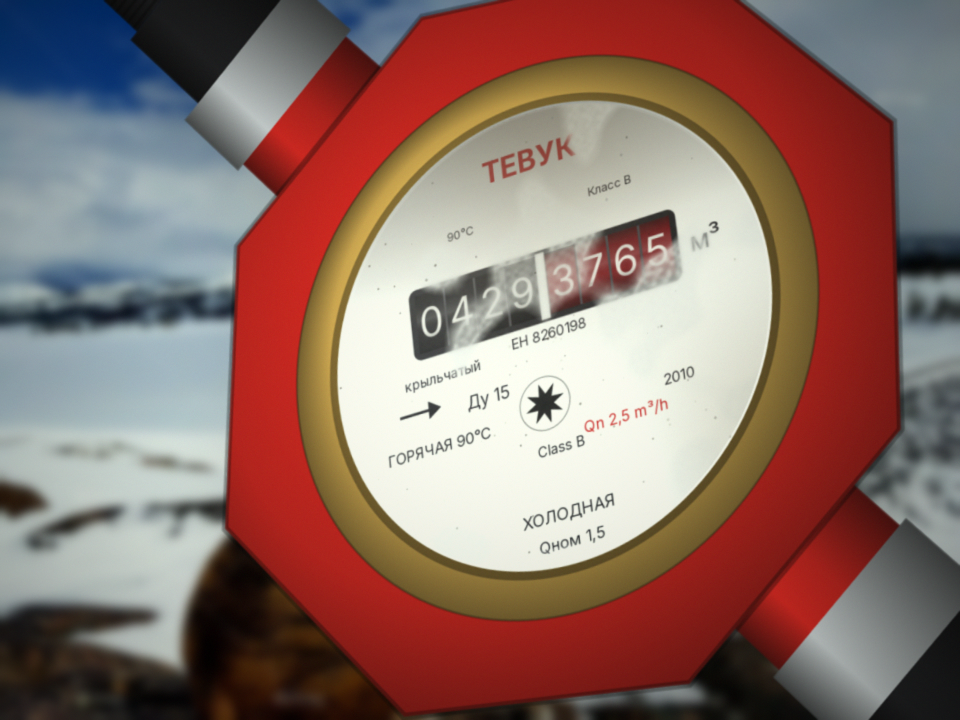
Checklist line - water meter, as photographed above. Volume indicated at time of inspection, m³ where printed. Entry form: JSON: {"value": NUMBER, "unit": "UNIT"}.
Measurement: {"value": 429.3765, "unit": "m³"}
